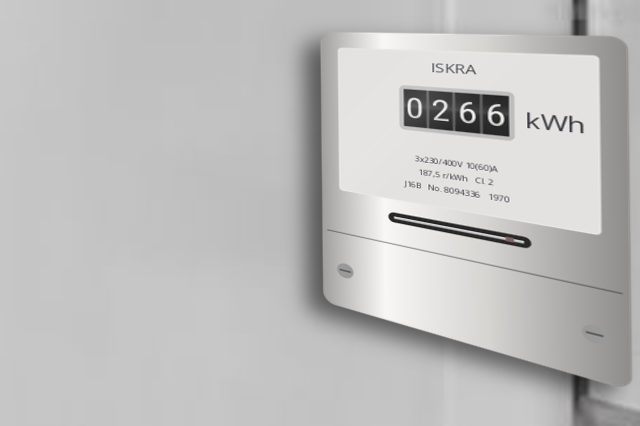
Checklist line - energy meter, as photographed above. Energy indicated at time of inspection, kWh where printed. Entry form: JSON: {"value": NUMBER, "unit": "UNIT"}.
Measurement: {"value": 266, "unit": "kWh"}
